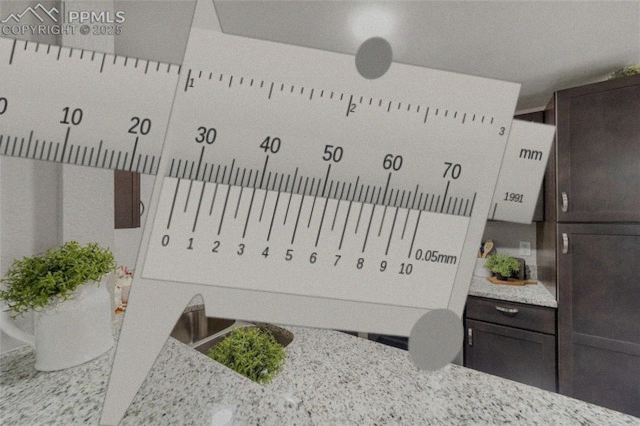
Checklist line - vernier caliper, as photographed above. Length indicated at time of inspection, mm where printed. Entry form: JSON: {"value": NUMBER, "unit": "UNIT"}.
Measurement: {"value": 27.5, "unit": "mm"}
